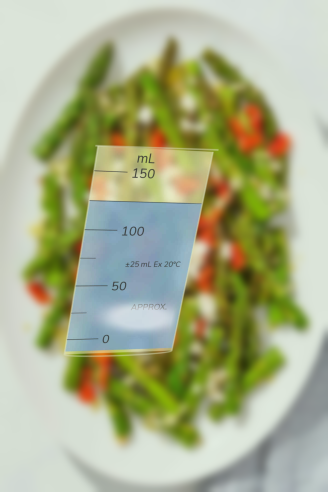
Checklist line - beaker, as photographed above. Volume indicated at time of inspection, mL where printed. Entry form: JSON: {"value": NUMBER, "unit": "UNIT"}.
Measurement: {"value": 125, "unit": "mL"}
